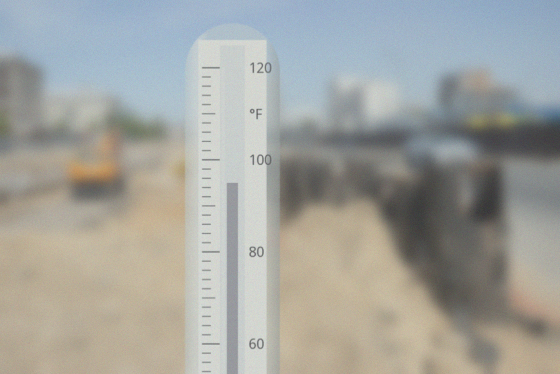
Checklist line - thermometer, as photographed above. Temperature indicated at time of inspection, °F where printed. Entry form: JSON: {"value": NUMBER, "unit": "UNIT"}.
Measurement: {"value": 95, "unit": "°F"}
